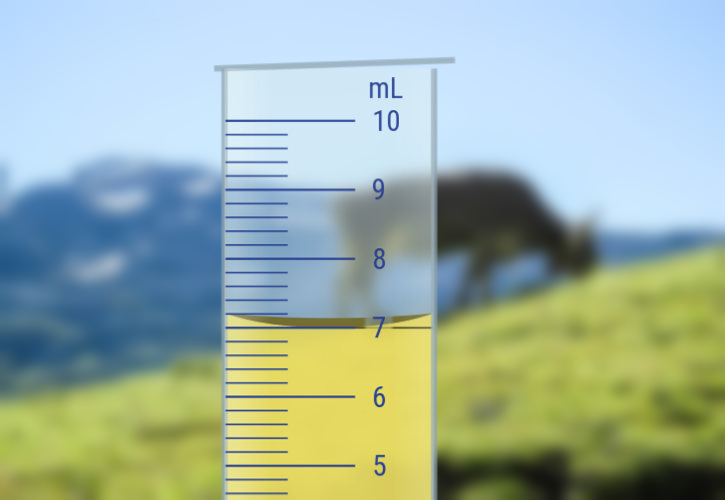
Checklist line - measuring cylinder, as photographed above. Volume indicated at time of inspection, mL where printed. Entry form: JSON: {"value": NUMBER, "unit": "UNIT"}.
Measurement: {"value": 7, "unit": "mL"}
